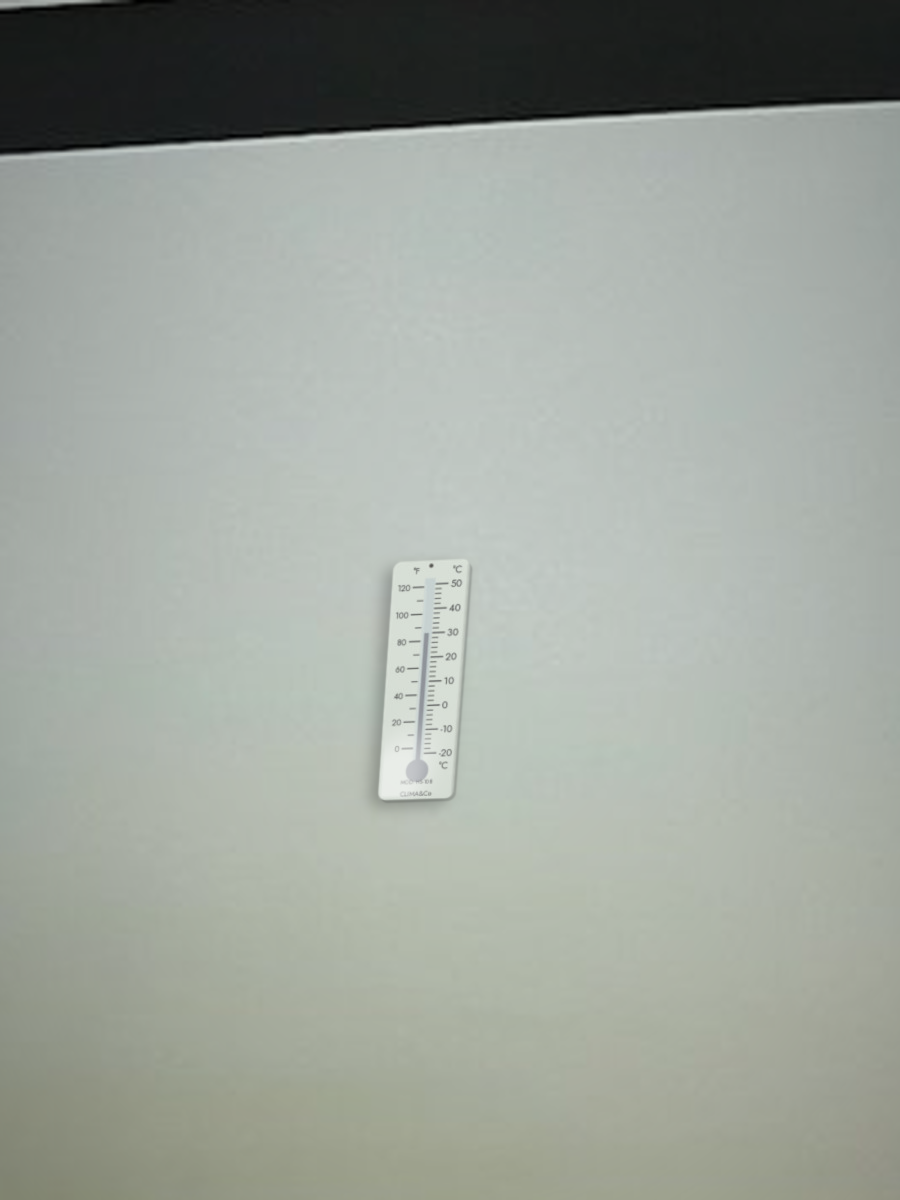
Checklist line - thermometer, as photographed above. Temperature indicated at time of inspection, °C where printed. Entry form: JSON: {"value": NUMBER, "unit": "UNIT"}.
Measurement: {"value": 30, "unit": "°C"}
